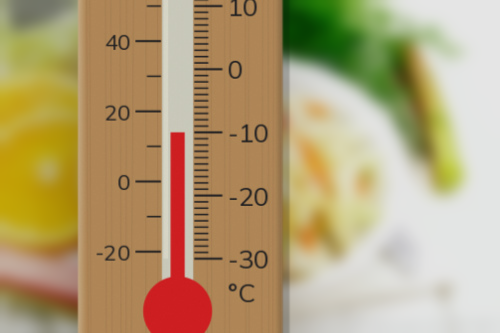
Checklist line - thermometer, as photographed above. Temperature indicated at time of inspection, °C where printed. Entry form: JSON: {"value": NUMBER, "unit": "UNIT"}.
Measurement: {"value": -10, "unit": "°C"}
